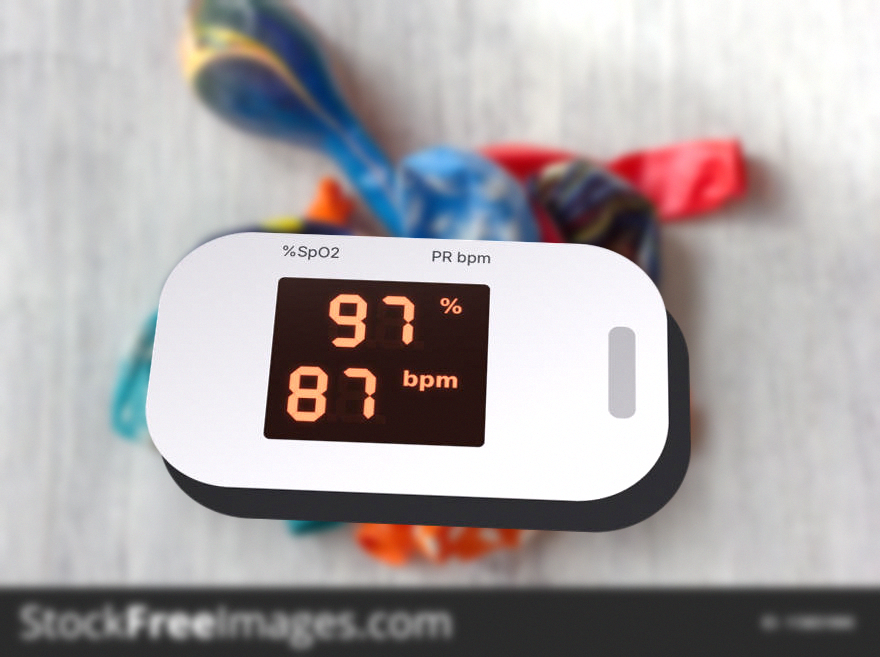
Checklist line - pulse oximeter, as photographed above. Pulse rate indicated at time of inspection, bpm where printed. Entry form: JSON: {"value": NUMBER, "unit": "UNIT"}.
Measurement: {"value": 87, "unit": "bpm"}
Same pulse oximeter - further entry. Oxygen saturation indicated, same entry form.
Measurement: {"value": 97, "unit": "%"}
